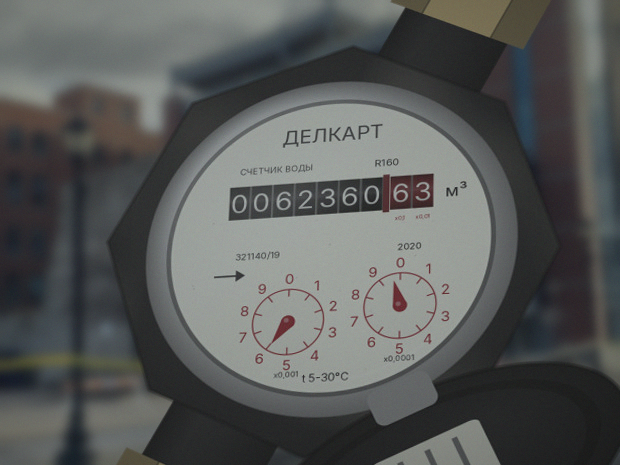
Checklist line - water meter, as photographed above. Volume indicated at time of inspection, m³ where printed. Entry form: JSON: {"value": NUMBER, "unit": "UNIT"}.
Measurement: {"value": 62360.6359, "unit": "m³"}
